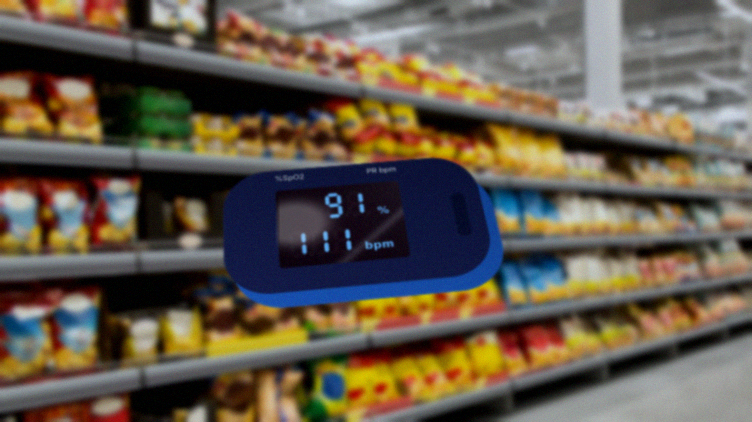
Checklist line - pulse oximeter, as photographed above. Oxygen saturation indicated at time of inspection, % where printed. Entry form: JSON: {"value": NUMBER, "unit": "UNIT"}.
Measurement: {"value": 91, "unit": "%"}
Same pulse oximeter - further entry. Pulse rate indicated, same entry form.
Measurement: {"value": 111, "unit": "bpm"}
